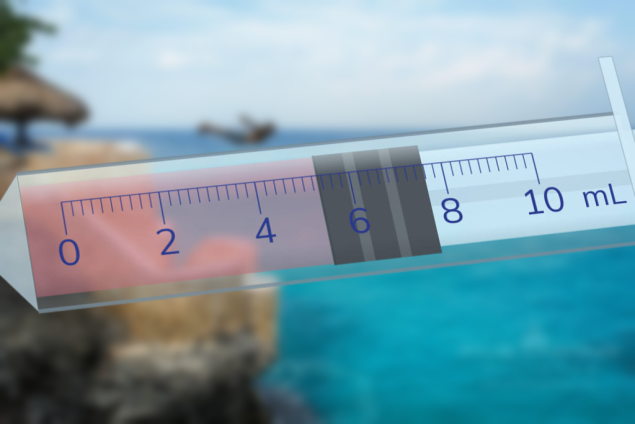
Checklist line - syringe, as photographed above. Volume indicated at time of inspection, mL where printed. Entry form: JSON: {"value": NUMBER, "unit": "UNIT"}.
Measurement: {"value": 5.3, "unit": "mL"}
